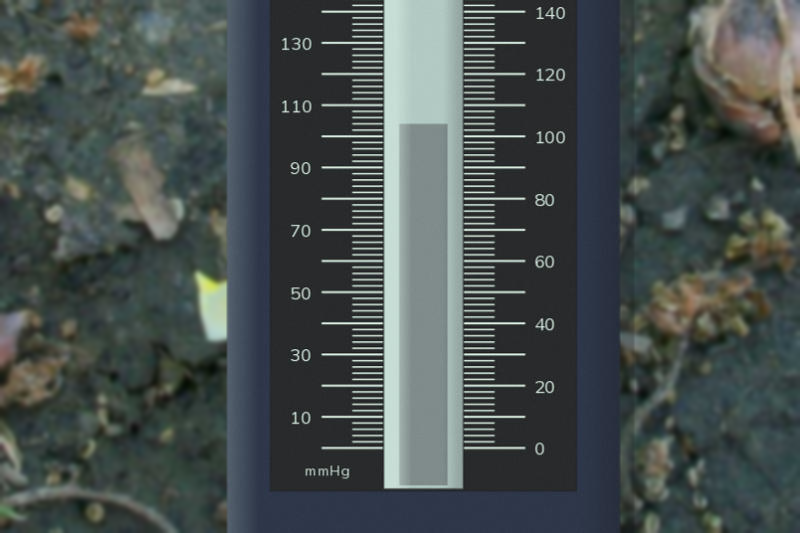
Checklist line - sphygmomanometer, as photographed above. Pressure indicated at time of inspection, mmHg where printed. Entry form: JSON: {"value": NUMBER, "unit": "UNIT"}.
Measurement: {"value": 104, "unit": "mmHg"}
